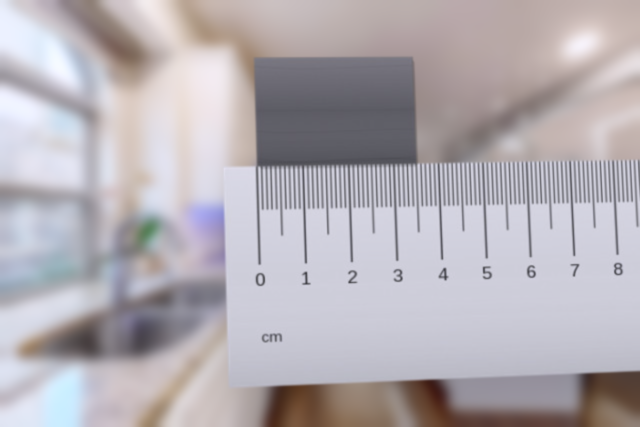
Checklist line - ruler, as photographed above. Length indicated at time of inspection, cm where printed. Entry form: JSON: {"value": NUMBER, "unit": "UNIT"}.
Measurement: {"value": 3.5, "unit": "cm"}
